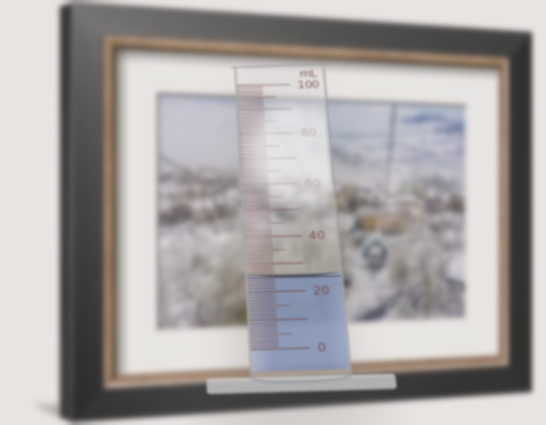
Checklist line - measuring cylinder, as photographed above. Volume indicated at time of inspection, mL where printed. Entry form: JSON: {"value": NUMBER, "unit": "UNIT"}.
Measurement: {"value": 25, "unit": "mL"}
